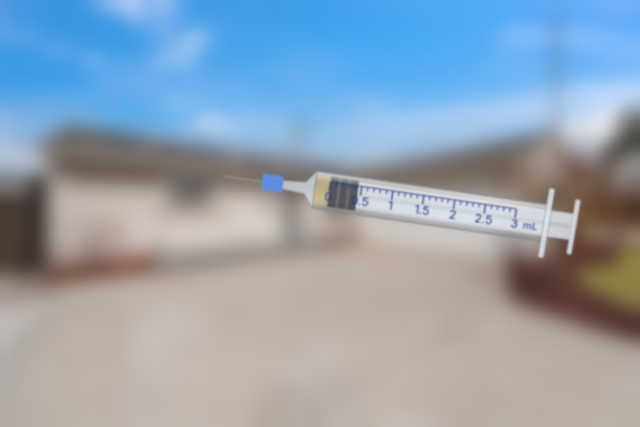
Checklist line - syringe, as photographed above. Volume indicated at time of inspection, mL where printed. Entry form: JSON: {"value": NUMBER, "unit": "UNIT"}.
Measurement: {"value": 0, "unit": "mL"}
